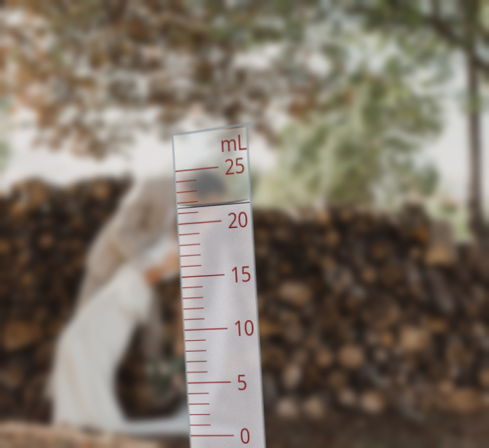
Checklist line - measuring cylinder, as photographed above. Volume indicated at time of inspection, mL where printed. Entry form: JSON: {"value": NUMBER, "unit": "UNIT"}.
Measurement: {"value": 21.5, "unit": "mL"}
